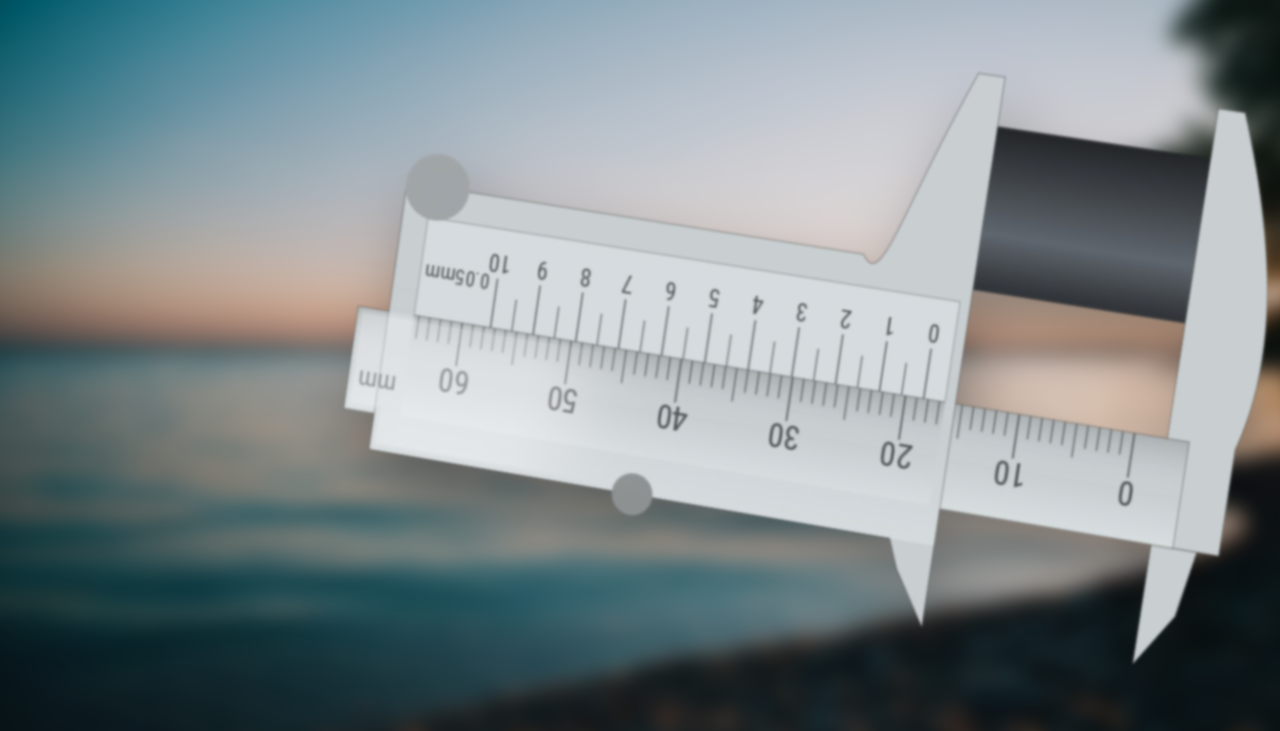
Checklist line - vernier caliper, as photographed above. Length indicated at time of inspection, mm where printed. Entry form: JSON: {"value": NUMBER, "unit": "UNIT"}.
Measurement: {"value": 18.4, "unit": "mm"}
